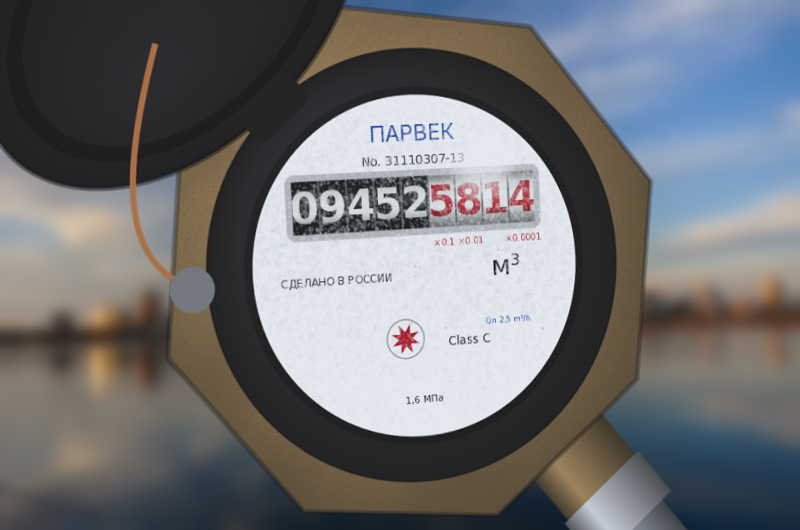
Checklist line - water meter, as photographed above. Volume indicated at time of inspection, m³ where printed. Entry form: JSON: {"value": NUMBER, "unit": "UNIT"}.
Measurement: {"value": 9452.5814, "unit": "m³"}
